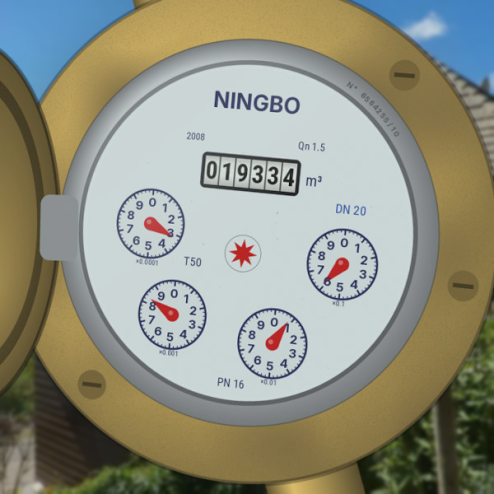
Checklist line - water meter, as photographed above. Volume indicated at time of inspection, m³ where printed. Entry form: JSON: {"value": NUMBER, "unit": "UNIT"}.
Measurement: {"value": 19334.6083, "unit": "m³"}
